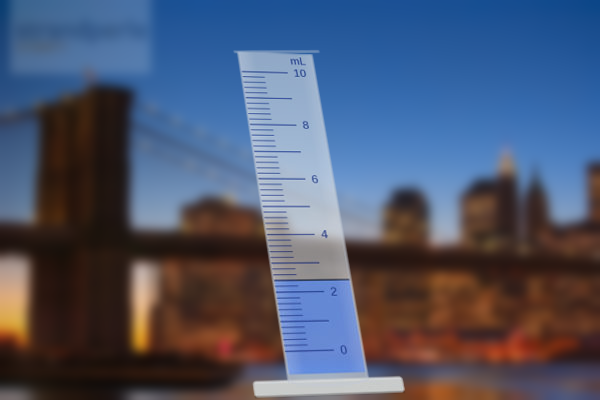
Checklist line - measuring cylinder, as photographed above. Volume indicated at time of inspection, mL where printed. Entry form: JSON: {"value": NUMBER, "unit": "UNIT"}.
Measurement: {"value": 2.4, "unit": "mL"}
